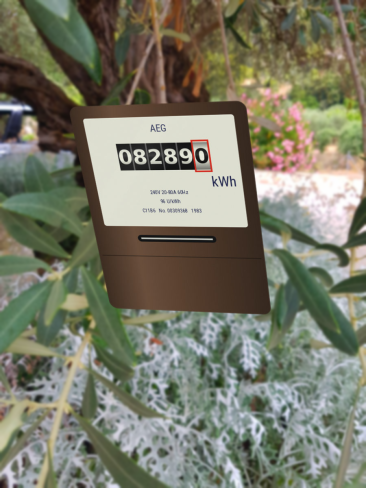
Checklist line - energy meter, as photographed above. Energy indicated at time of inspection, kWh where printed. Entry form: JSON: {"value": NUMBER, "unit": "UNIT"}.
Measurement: {"value": 8289.0, "unit": "kWh"}
